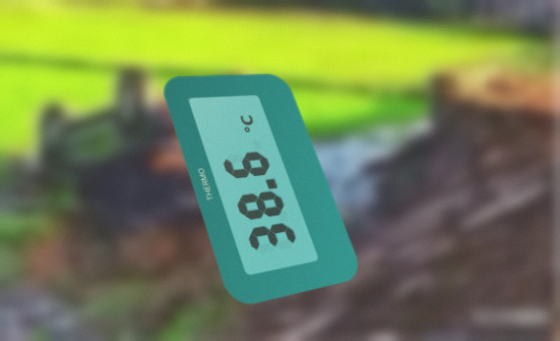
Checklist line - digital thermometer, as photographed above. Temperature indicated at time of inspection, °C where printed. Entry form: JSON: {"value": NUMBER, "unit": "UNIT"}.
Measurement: {"value": 38.6, "unit": "°C"}
